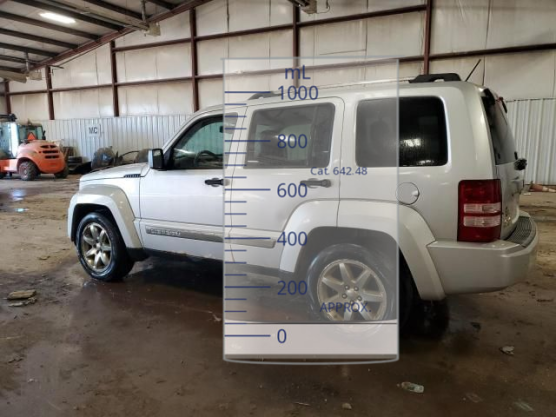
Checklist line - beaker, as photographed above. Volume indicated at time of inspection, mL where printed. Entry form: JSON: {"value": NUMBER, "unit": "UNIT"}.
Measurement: {"value": 50, "unit": "mL"}
